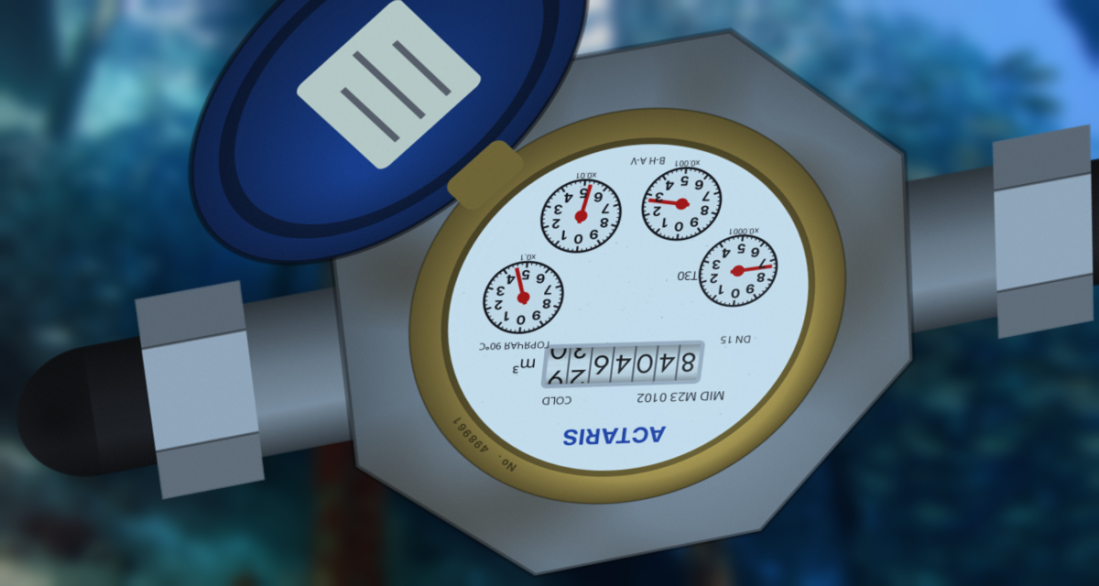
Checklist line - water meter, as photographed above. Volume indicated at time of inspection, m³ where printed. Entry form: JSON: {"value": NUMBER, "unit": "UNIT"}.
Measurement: {"value": 8404629.4527, "unit": "m³"}
